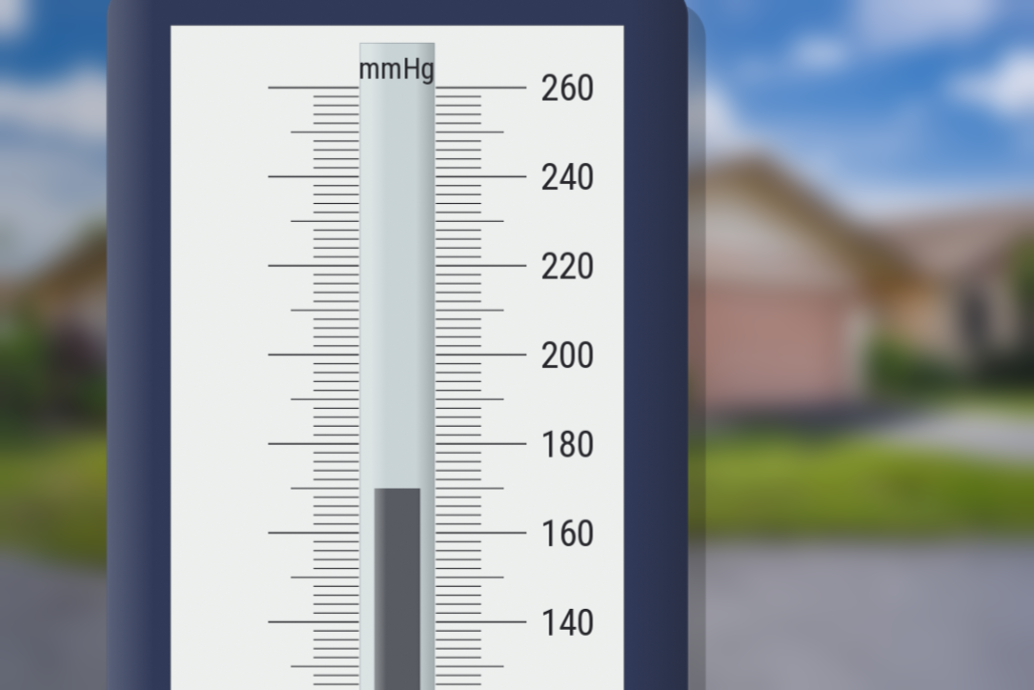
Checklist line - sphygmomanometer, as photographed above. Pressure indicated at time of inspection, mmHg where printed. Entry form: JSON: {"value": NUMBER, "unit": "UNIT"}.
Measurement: {"value": 170, "unit": "mmHg"}
